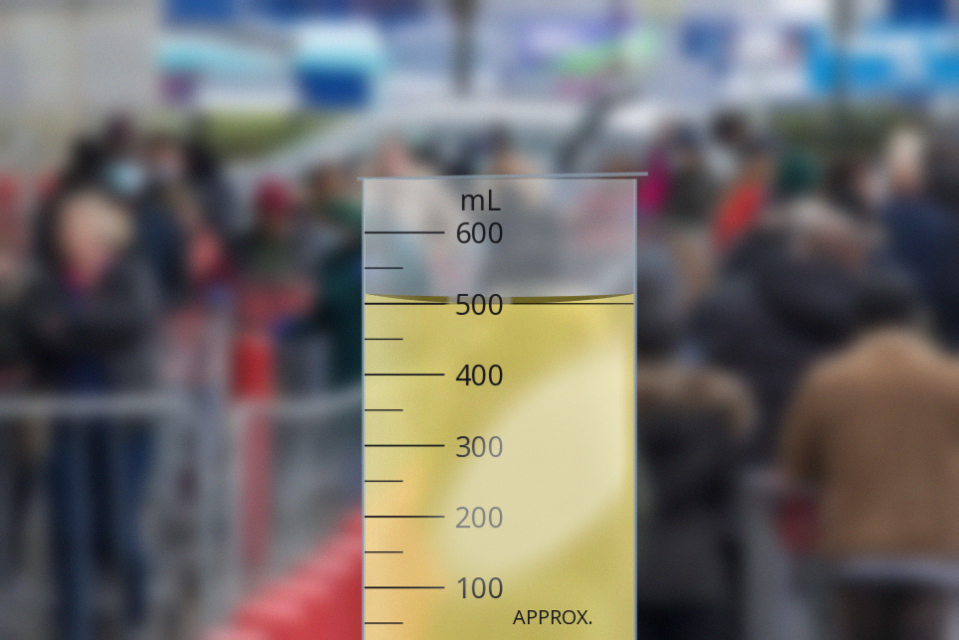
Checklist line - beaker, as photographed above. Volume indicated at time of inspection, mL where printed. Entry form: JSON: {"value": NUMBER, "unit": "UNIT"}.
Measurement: {"value": 500, "unit": "mL"}
